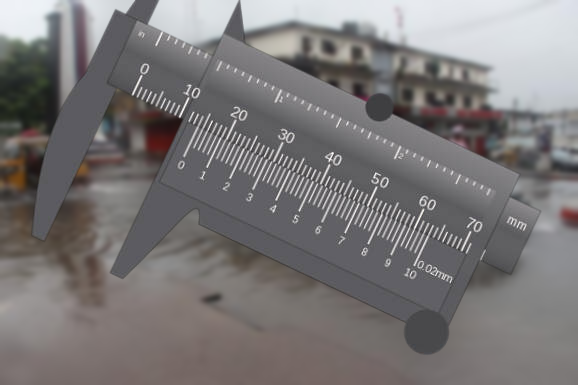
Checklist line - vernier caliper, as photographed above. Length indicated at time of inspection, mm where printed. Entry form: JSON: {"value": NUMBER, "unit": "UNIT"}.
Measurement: {"value": 14.0, "unit": "mm"}
